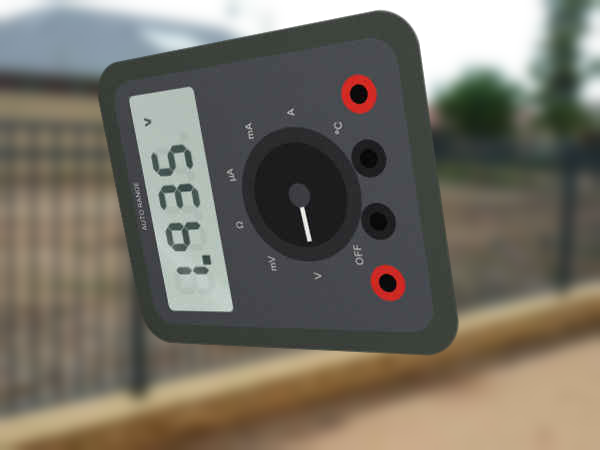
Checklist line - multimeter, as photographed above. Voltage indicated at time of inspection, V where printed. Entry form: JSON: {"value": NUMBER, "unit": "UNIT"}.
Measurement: {"value": 1.935, "unit": "V"}
